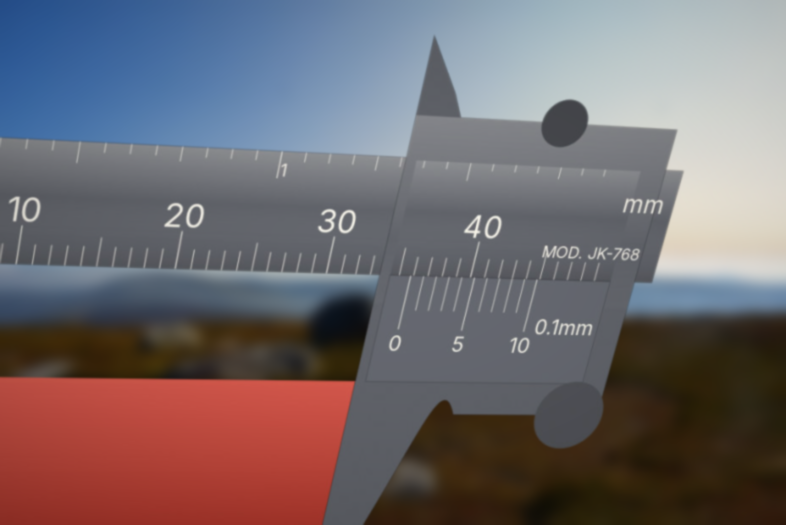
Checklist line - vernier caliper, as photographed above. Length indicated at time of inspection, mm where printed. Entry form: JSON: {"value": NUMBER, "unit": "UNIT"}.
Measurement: {"value": 35.8, "unit": "mm"}
